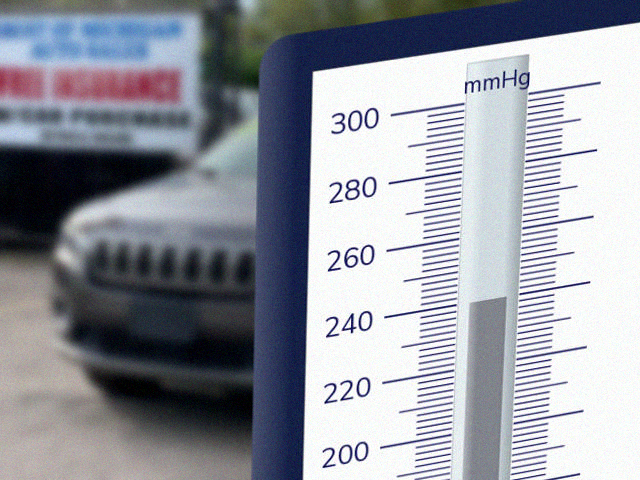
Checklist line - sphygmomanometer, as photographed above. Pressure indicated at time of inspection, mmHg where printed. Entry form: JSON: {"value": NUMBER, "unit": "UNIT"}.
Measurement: {"value": 240, "unit": "mmHg"}
